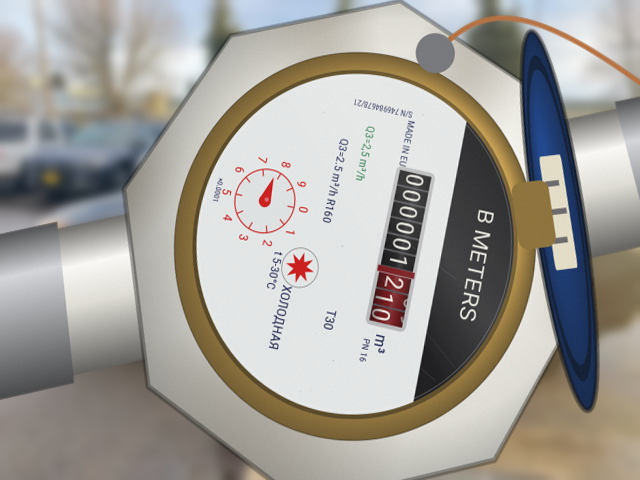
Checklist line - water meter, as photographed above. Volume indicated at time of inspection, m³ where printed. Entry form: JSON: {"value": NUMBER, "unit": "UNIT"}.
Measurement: {"value": 1.2097, "unit": "m³"}
